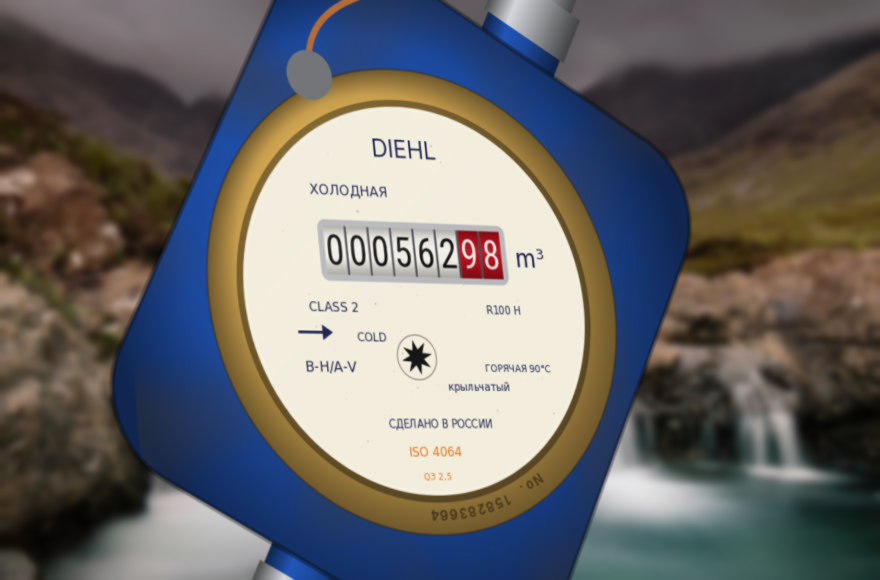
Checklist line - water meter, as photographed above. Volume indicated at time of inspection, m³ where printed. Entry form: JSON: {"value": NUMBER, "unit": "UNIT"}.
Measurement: {"value": 562.98, "unit": "m³"}
